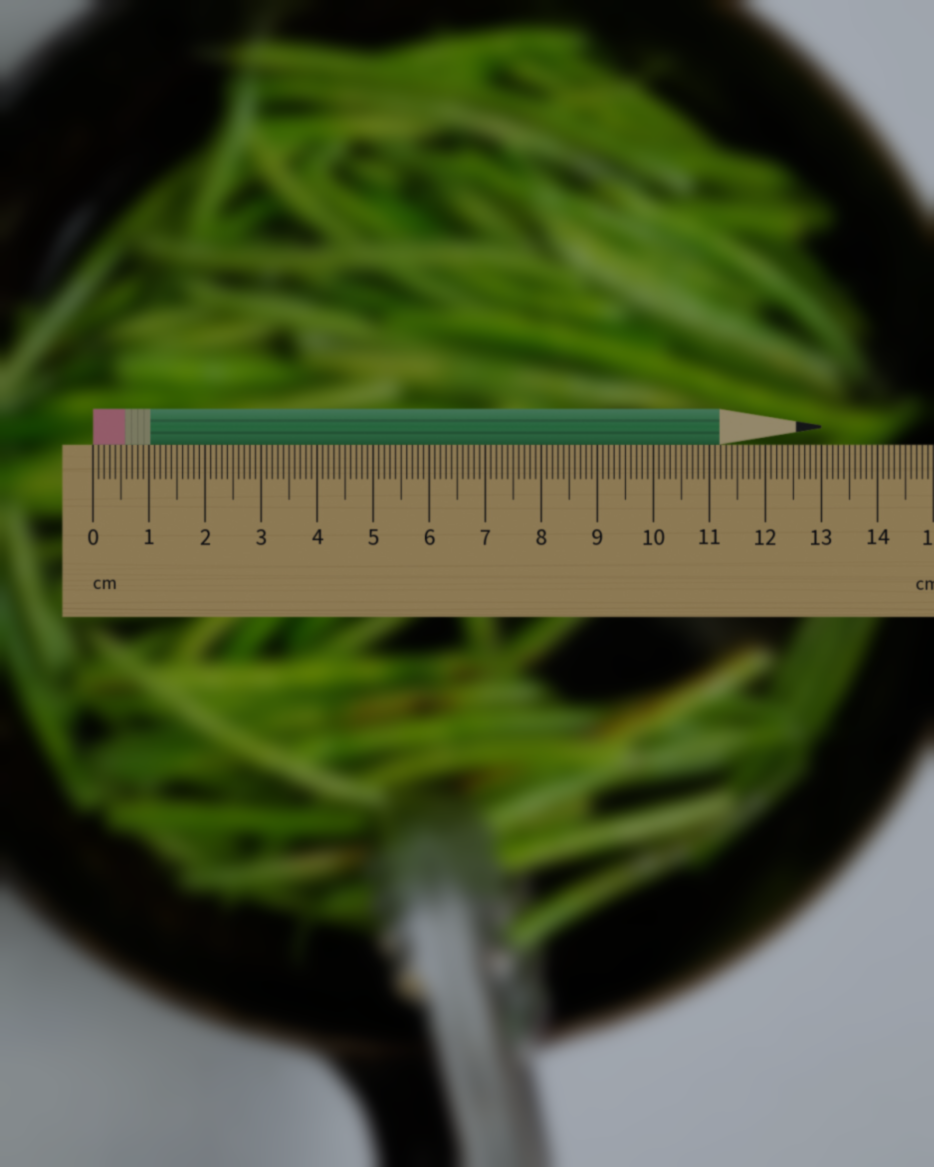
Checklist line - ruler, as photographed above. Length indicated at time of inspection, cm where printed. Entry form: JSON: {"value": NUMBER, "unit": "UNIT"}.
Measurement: {"value": 13, "unit": "cm"}
